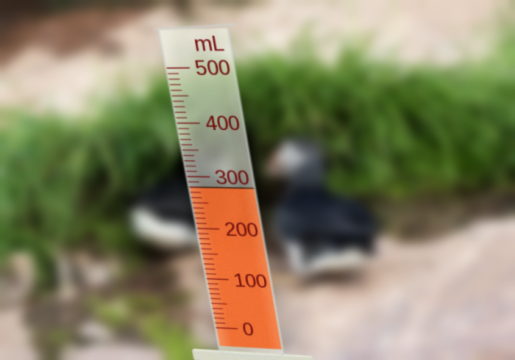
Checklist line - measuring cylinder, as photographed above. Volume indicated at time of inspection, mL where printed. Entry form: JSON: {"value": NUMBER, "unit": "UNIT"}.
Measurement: {"value": 280, "unit": "mL"}
